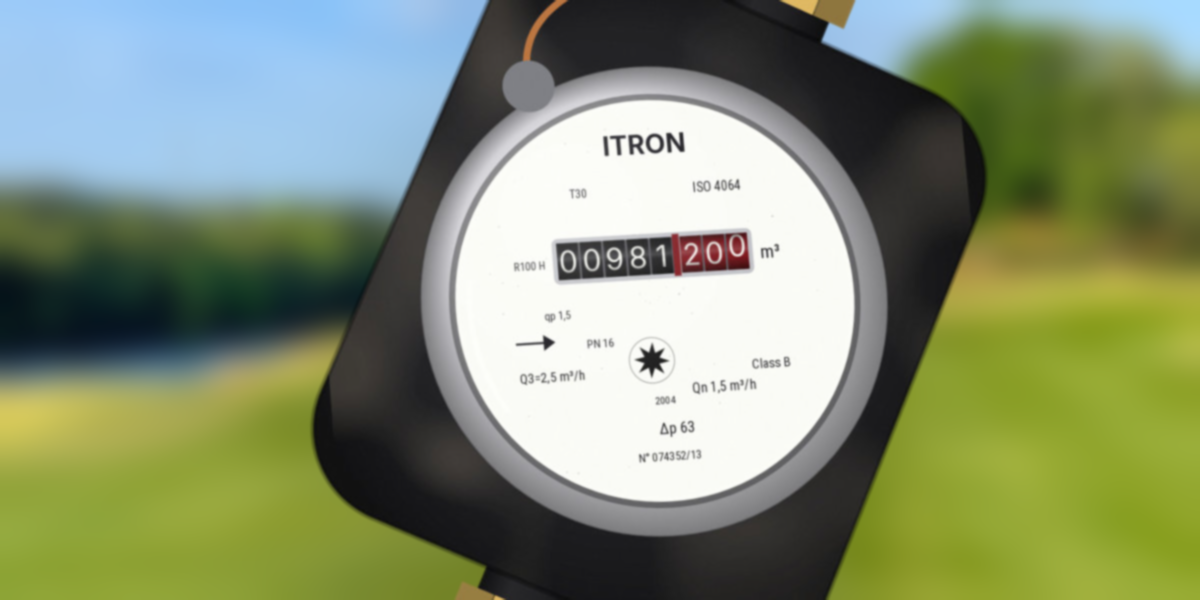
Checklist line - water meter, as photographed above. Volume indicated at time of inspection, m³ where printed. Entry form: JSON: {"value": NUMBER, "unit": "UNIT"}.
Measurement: {"value": 981.200, "unit": "m³"}
